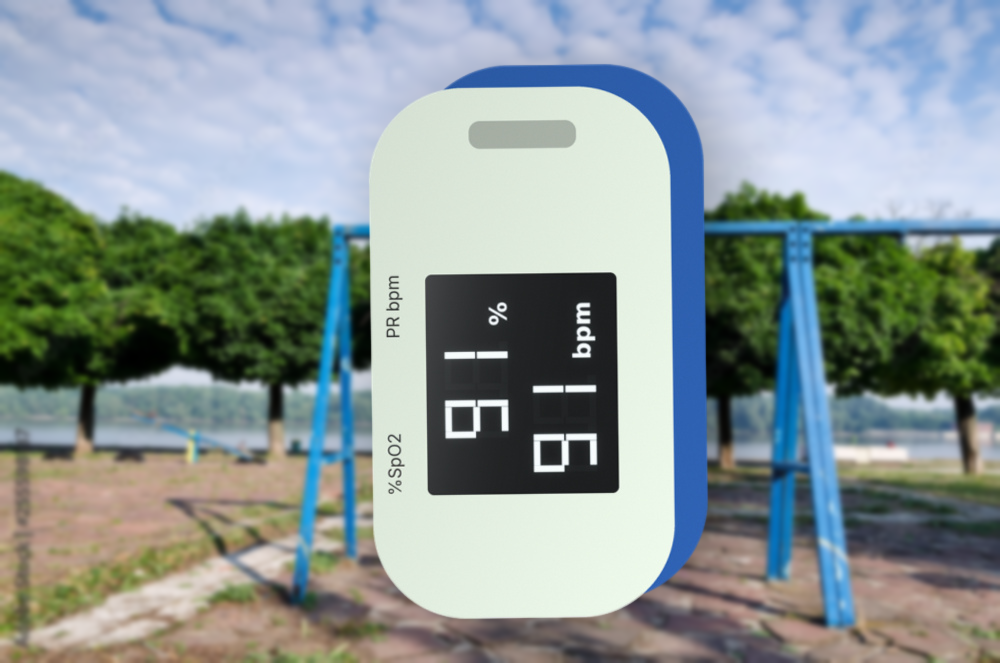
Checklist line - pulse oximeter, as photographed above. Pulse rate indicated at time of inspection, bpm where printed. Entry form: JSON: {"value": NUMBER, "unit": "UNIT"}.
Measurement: {"value": 91, "unit": "bpm"}
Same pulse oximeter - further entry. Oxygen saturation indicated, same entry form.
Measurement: {"value": 91, "unit": "%"}
